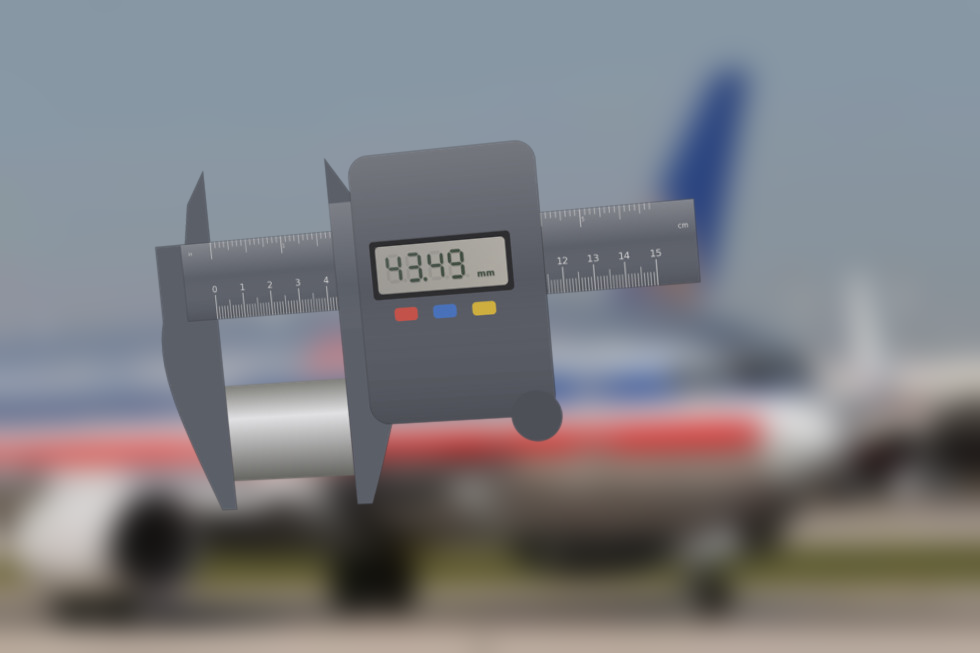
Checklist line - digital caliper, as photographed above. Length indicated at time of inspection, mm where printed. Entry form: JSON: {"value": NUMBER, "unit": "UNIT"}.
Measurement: {"value": 43.49, "unit": "mm"}
